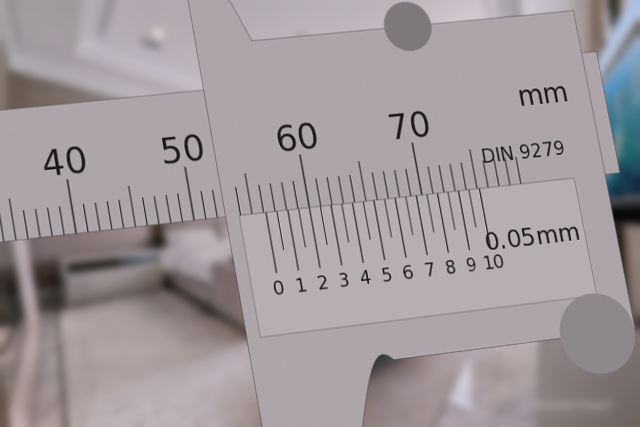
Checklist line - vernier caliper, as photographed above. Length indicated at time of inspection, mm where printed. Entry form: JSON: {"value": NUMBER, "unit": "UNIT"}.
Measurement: {"value": 56.2, "unit": "mm"}
